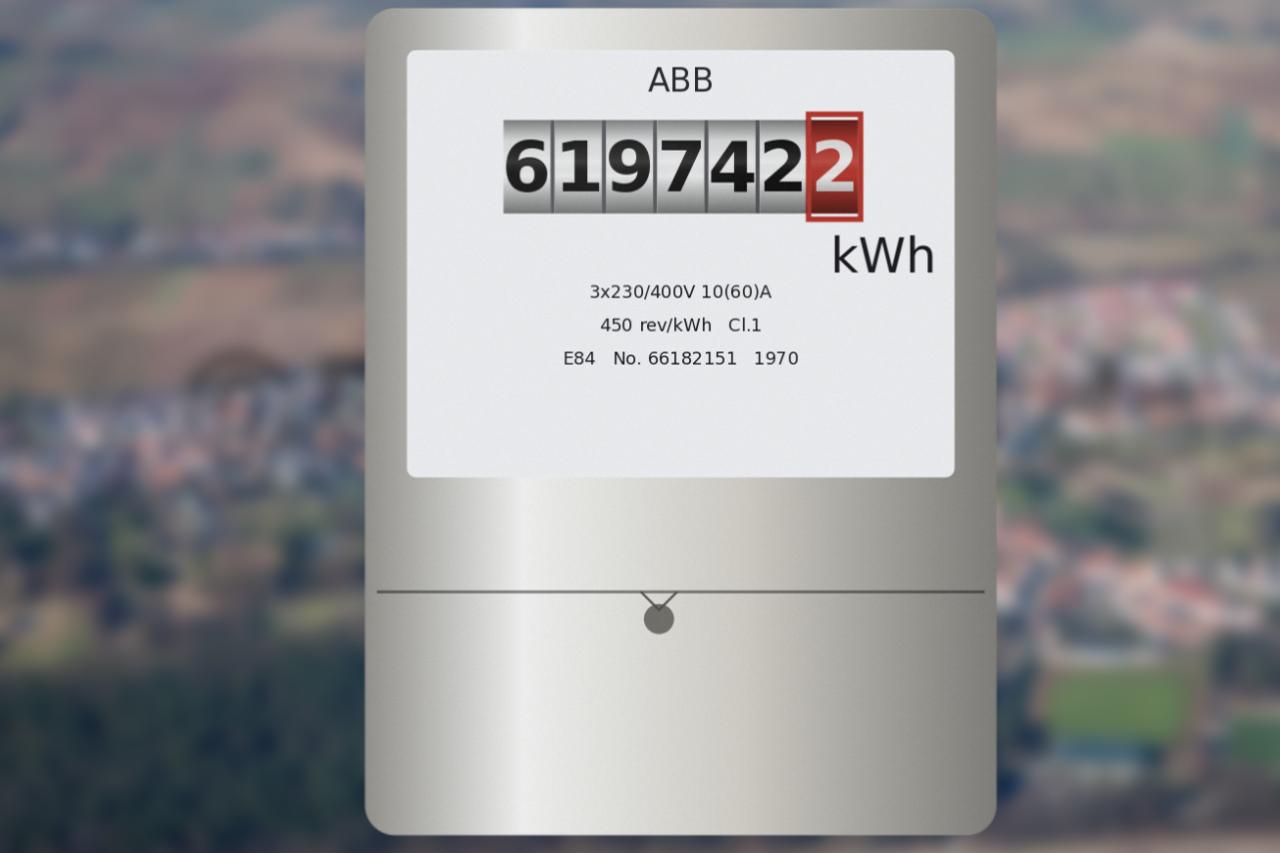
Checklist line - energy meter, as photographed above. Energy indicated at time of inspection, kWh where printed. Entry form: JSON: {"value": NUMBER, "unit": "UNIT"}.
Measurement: {"value": 619742.2, "unit": "kWh"}
